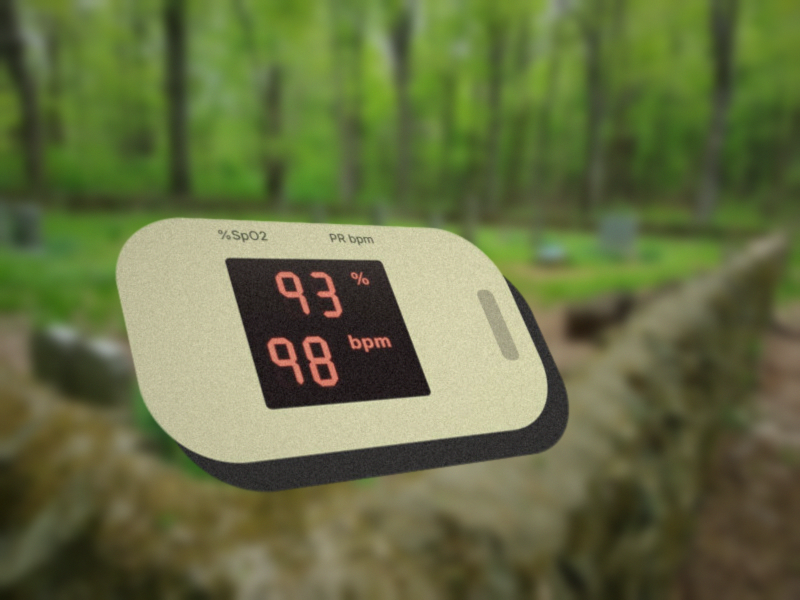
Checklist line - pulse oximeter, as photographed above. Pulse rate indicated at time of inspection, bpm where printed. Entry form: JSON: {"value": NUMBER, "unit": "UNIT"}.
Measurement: {"value": 98, "unit": "bpm"}
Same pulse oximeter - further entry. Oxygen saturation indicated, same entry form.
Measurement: {"value": 93, "unit": "%"}
